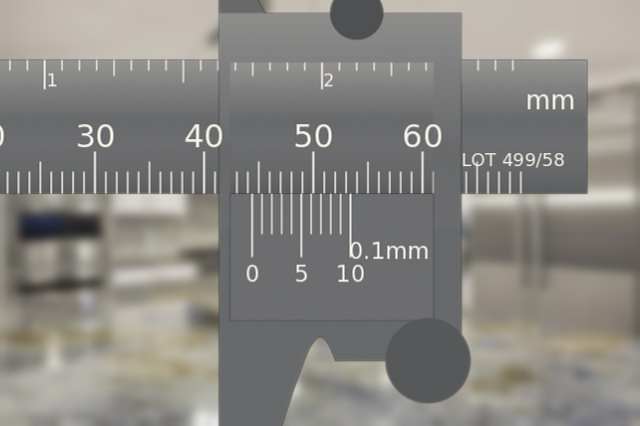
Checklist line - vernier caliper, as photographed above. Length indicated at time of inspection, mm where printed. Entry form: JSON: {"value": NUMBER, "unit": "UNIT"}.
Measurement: {"value": 44.4, "unit": "mm"}
